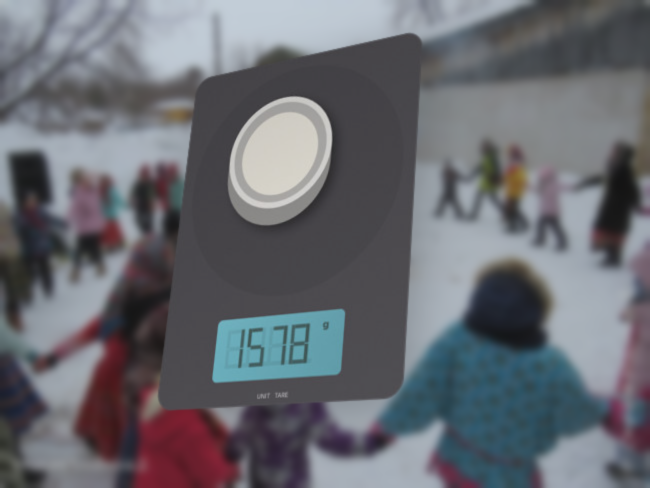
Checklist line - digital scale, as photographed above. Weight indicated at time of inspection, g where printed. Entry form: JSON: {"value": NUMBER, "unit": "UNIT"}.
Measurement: {"value": 1578, "unit": "g"}
